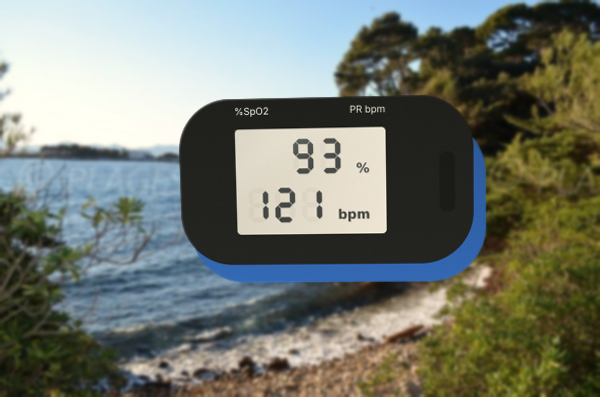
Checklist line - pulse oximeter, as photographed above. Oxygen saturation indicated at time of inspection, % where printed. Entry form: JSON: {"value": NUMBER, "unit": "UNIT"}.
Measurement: {"value": 93, "unit": "%"}
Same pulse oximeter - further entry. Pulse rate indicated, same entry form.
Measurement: {"value": 121, "unit": "bpm"}
